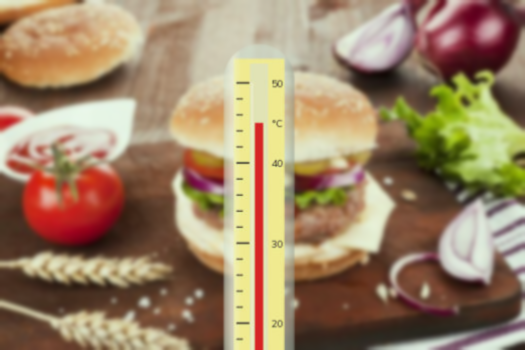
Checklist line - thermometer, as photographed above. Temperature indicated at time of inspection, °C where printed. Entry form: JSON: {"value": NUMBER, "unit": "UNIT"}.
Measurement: {"value": 45, "unit": "°C"}
